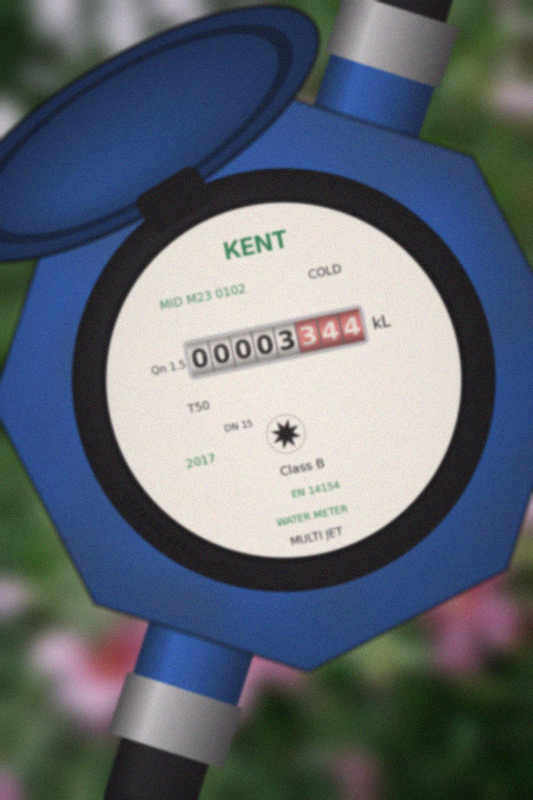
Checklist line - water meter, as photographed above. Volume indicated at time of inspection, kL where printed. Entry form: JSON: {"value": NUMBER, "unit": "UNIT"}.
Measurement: {"value": 3.344, "unit": "kL"}
